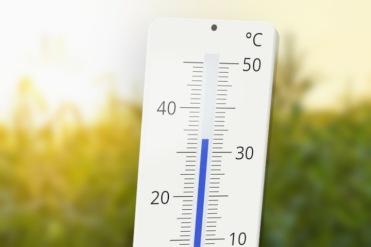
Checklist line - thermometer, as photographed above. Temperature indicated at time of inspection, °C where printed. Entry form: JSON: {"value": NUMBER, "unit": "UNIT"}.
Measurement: {"value": 33, "unit": "°C"}
